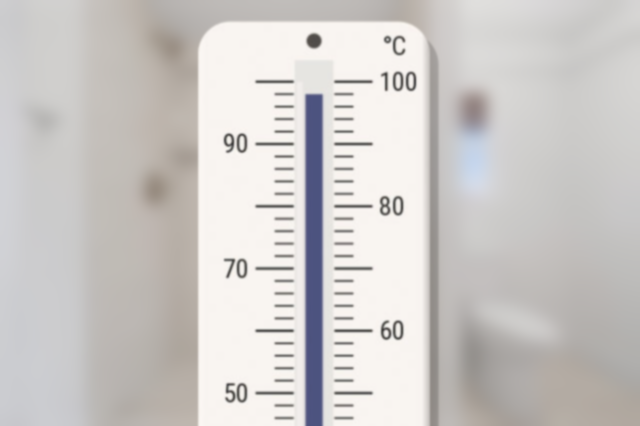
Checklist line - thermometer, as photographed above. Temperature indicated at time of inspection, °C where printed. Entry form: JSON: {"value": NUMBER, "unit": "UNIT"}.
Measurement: {"value": 98, "unit": "°C"}
